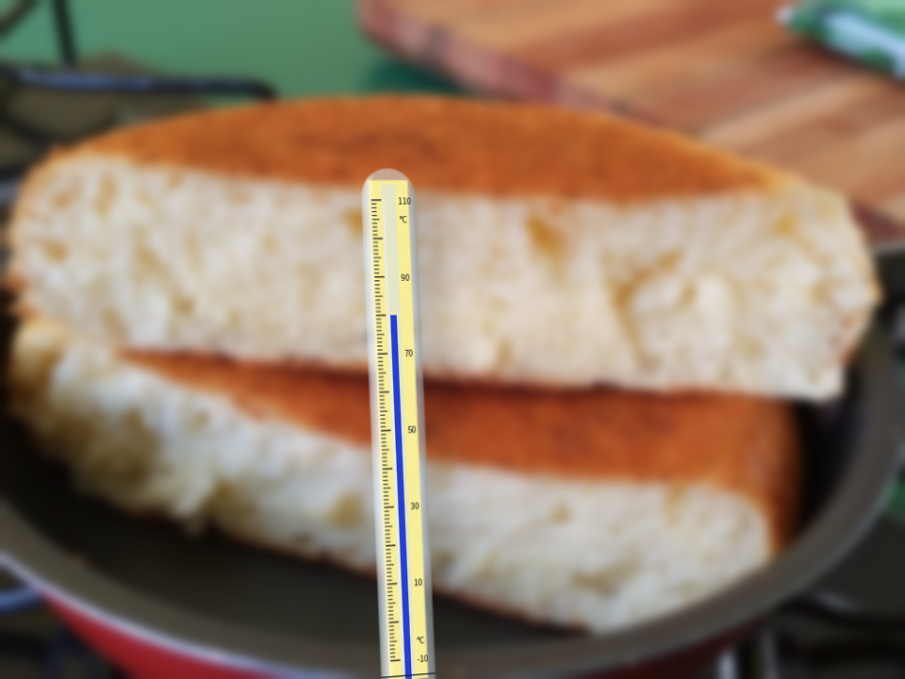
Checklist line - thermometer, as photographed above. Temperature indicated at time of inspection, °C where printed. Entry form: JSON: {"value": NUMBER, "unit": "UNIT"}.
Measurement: {"value": 80, "unit": "°C"}
